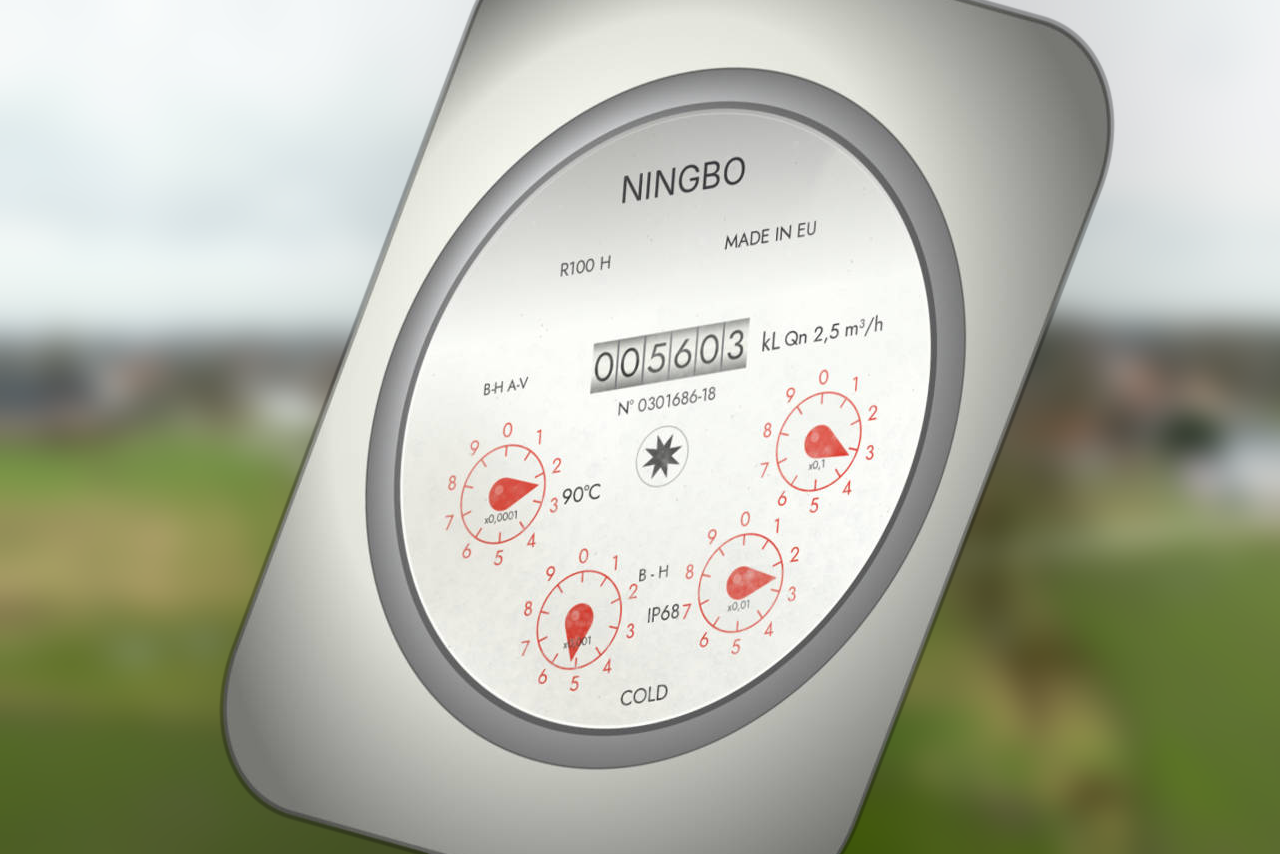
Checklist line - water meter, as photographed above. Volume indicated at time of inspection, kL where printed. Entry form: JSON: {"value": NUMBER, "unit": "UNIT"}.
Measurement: {"value": 5603.3252, "unit": "kL"}
